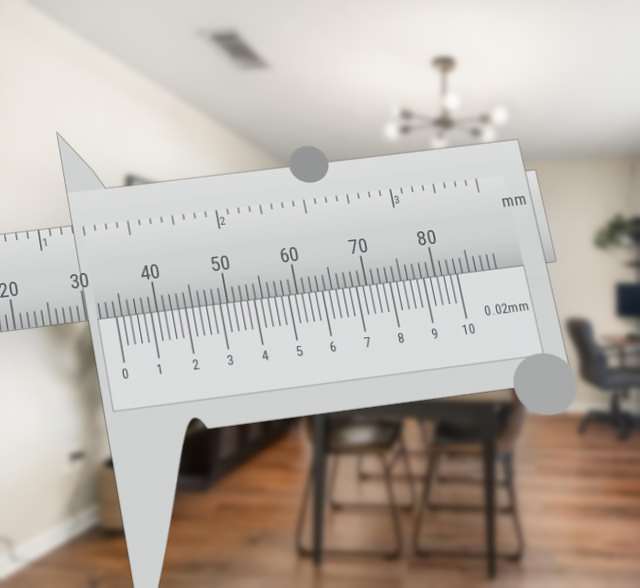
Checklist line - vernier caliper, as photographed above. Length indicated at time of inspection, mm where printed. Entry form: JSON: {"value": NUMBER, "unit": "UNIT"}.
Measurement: {"value": 34.2, "unit": "mm"}
